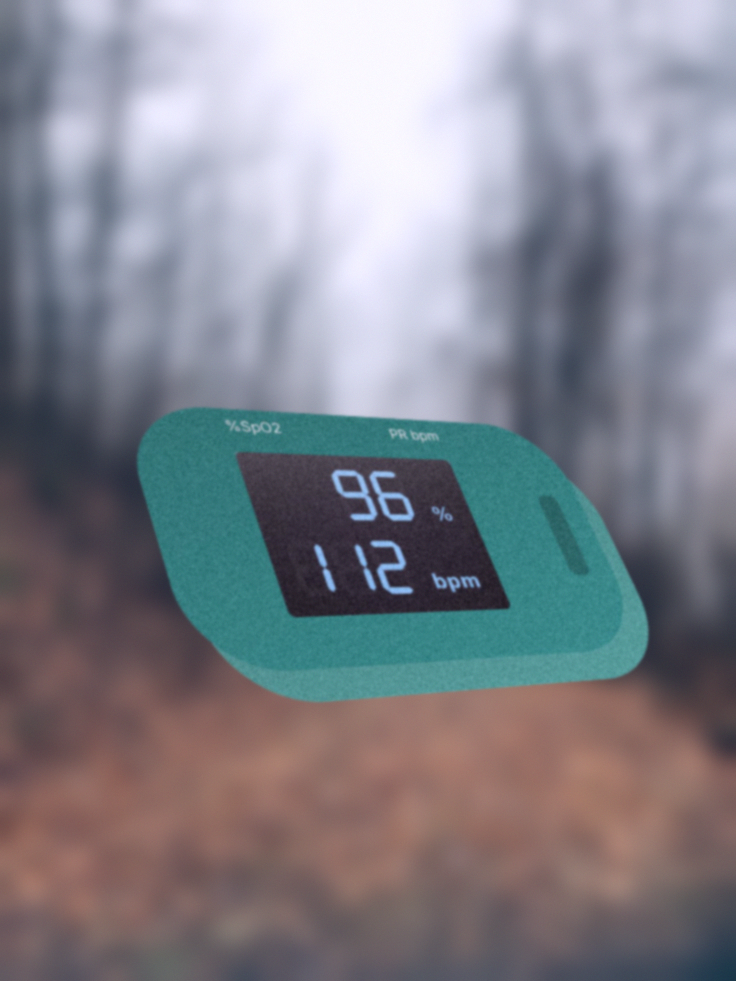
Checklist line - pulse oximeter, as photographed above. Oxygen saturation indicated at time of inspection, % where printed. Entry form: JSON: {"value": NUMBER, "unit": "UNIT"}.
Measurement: {"value": 96, "unit": "%"}
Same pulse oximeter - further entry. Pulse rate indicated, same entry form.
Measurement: {"value": 112, "unit": "bpm"}
